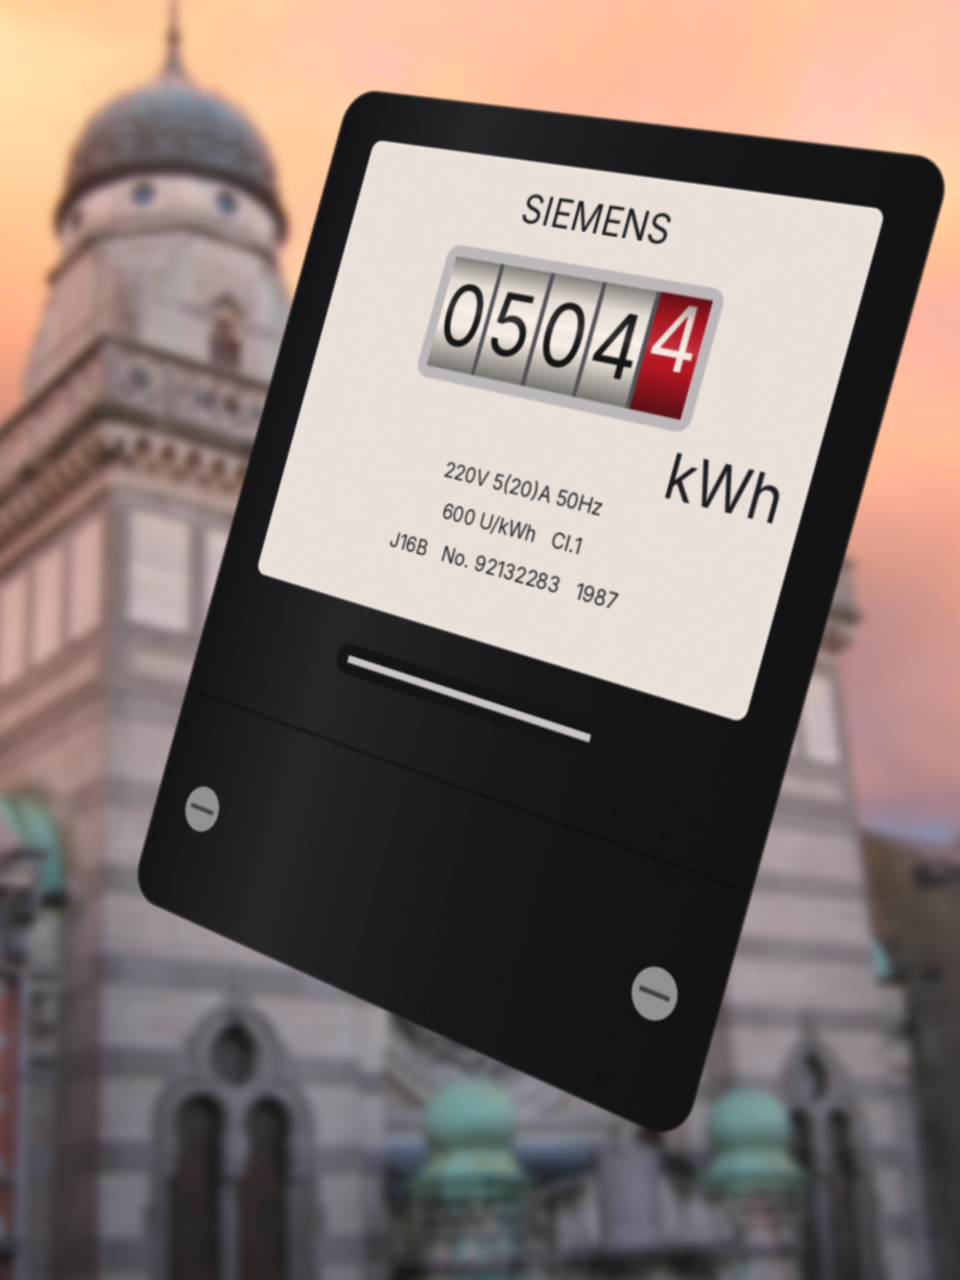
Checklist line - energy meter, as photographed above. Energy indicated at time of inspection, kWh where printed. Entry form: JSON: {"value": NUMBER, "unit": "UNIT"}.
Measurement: {"value": 504.4, "unit": "kWh"}
